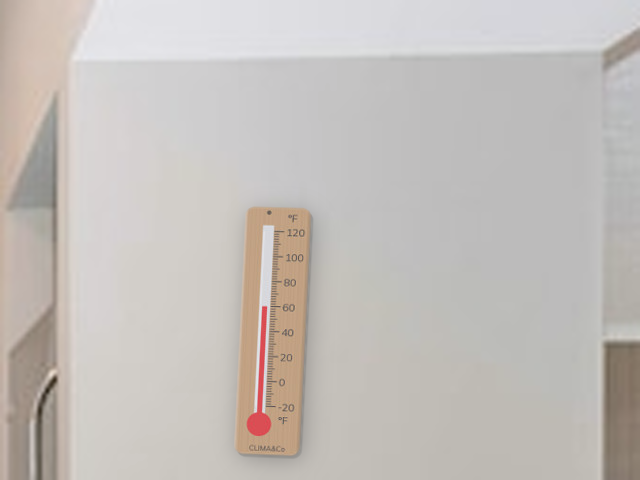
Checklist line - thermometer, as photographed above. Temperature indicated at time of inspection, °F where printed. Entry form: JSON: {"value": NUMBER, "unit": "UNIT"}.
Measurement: {"value": 60, "unit": "°F"}
